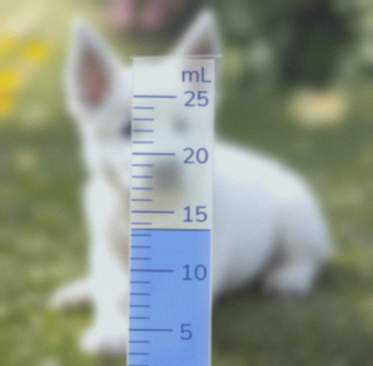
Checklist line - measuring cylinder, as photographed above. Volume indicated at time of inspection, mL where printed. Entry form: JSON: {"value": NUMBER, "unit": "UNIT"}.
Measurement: {"value": 13.5, "unit": "mL"}
